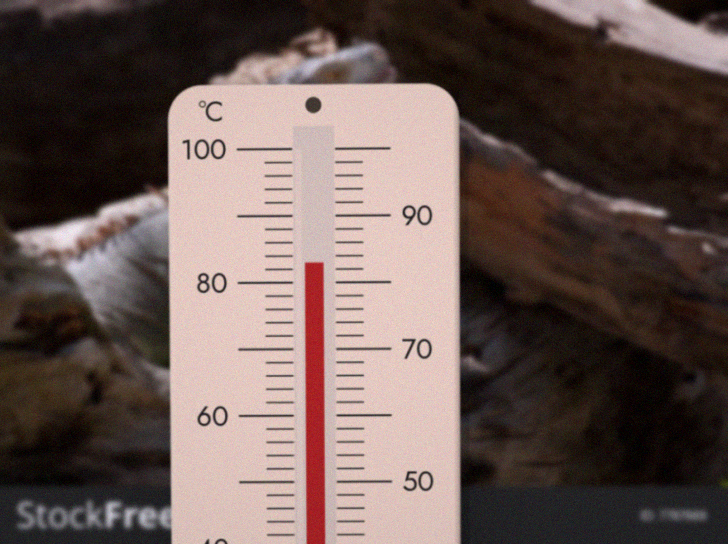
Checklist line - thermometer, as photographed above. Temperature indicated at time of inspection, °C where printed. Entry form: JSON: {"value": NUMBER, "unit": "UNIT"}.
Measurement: {"value": 83, "unit": "°C"}
